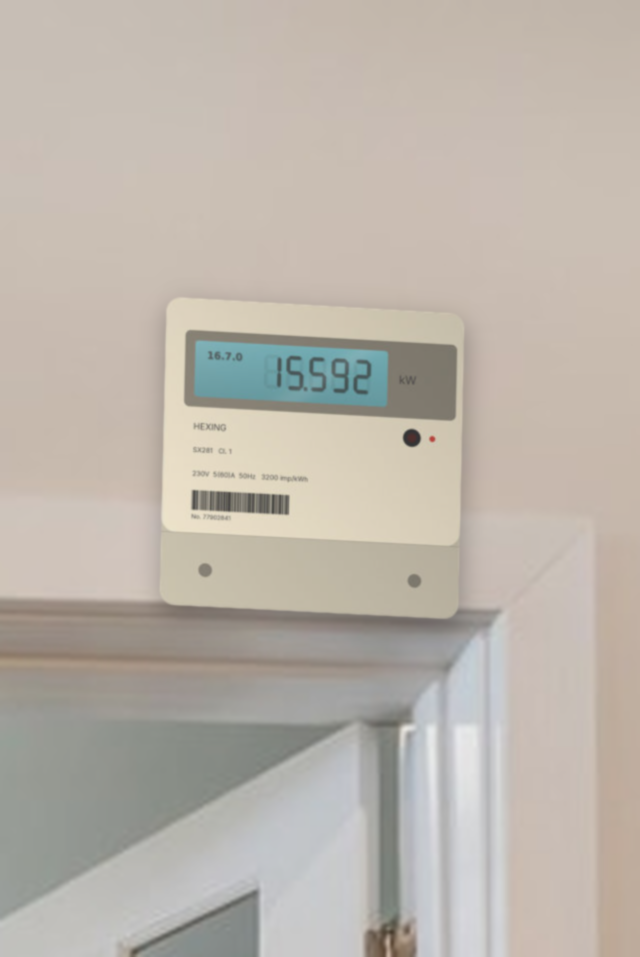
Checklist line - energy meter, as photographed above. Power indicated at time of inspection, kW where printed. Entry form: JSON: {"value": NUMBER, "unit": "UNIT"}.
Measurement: {"value": 15.592, "unit": "kW"}
